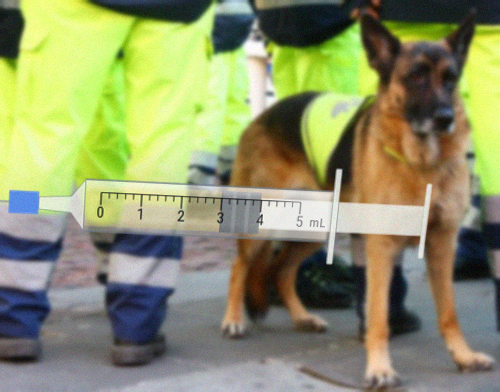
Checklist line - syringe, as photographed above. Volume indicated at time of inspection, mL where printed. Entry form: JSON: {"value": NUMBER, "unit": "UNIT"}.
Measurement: {"value": 3, "unit": "mL"}
